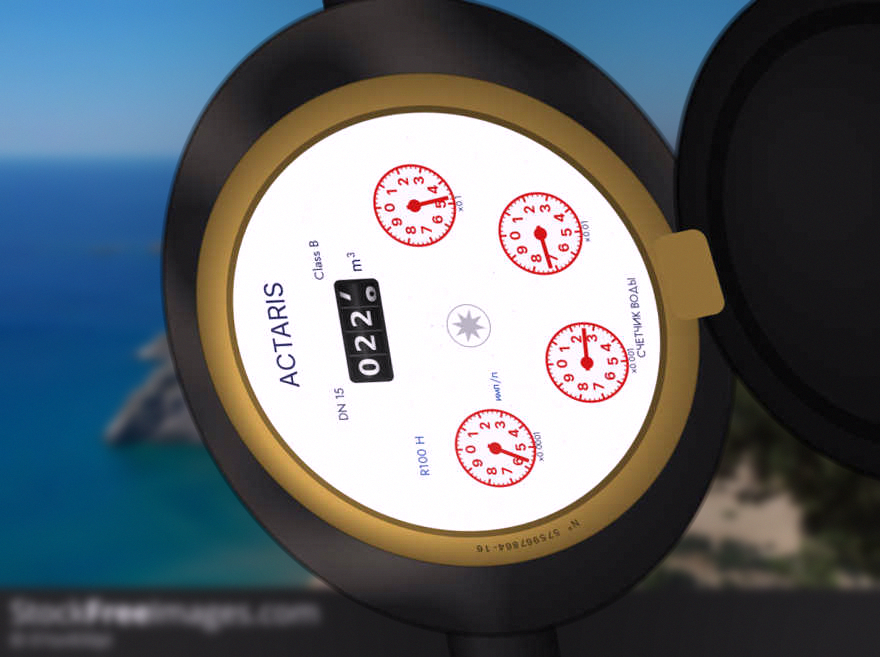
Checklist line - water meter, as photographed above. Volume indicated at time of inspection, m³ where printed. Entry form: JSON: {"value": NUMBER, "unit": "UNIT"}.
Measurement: {"value": 227.4725, "unit": "m³"}
